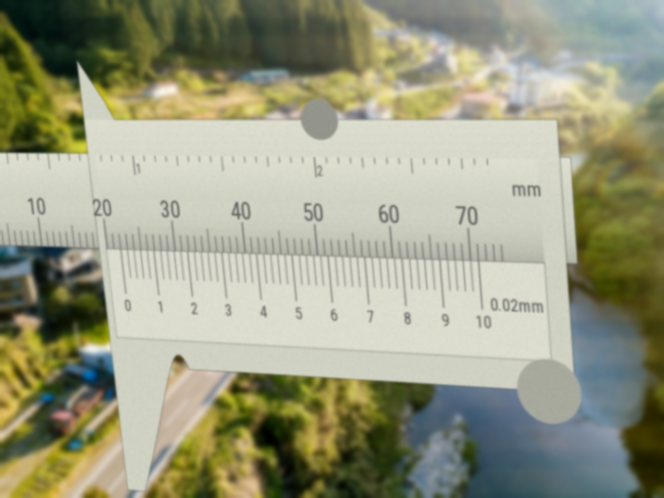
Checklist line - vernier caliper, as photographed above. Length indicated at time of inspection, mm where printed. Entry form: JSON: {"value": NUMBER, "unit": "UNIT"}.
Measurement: {"value": 22.0, "unit": "mm"}
